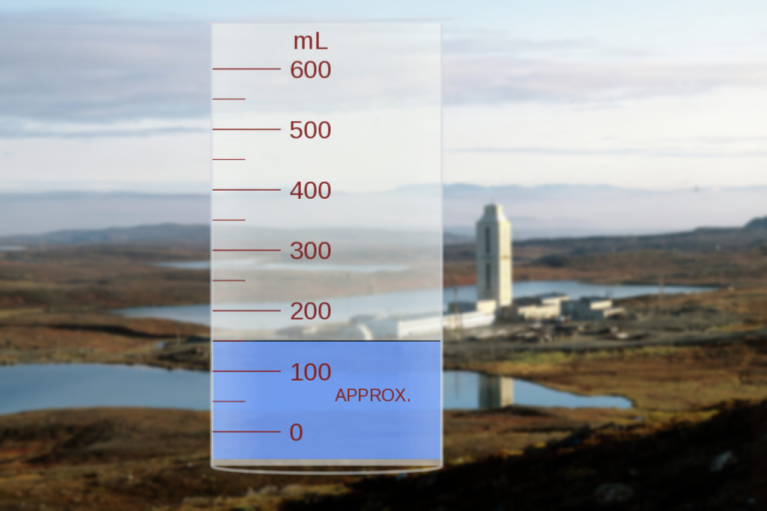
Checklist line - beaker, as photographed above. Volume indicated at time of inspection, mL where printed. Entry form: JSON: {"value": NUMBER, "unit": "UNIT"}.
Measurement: {"value": 150, "unit": "mL"}
